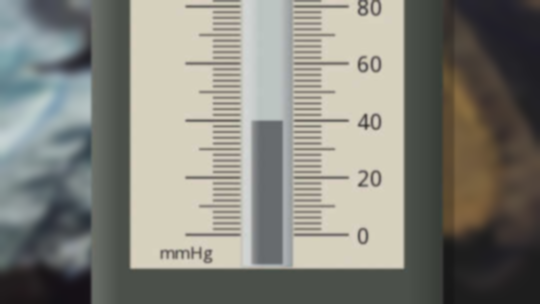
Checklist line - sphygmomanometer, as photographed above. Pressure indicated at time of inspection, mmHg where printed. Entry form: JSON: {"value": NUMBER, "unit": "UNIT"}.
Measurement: {"value": 40, "unit": "mmHg"}
